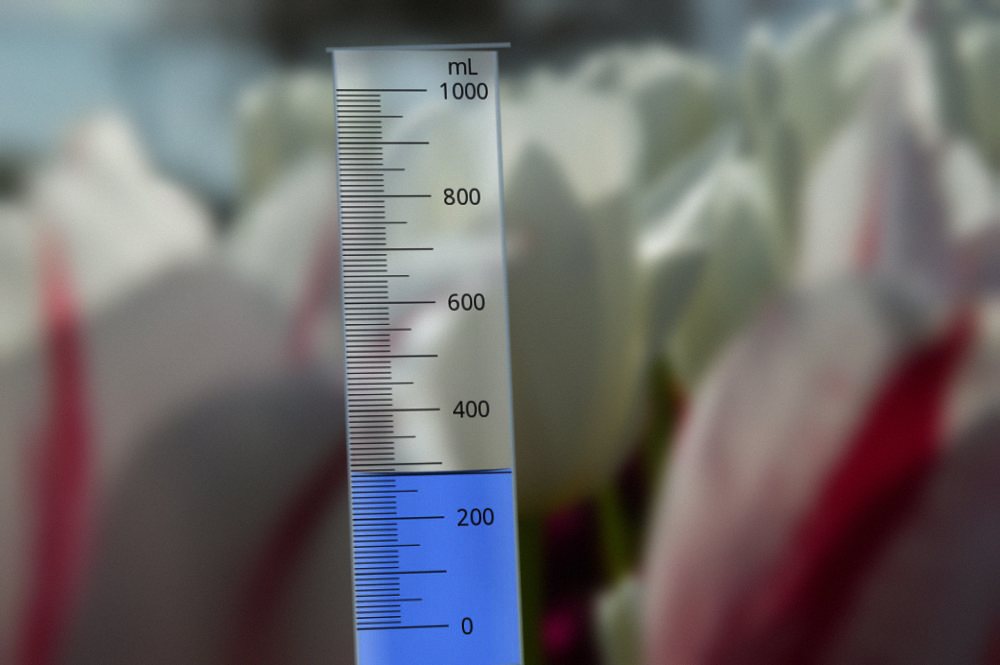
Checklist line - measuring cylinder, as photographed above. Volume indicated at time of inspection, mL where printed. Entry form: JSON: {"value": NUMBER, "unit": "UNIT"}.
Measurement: {"value": 280, "unit": "mL"}
